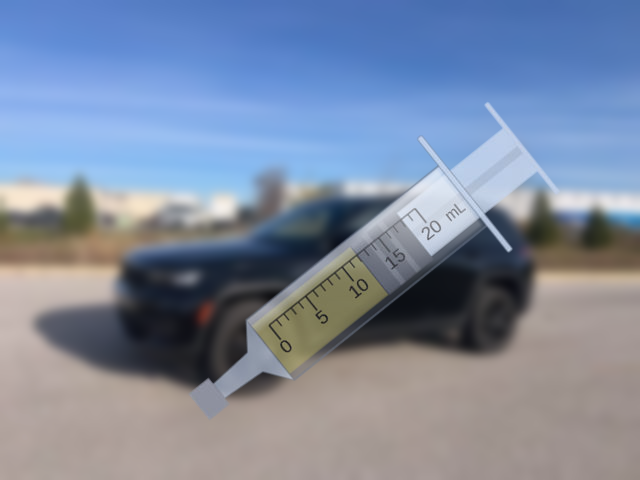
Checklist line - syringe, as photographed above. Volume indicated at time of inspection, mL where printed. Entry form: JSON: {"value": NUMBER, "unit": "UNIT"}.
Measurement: {"value": 12, "unit": "mL"}
